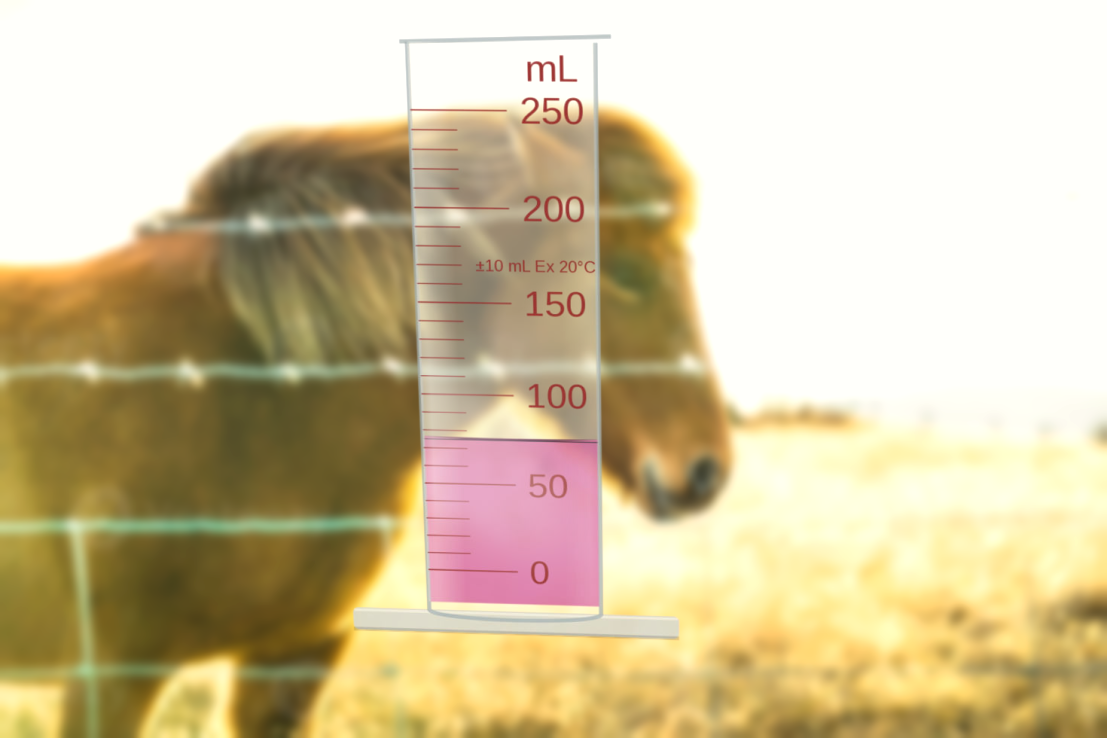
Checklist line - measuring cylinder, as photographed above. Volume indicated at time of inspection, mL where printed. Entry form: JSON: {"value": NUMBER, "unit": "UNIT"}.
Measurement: {"value": 75, "unit": "mL"}
